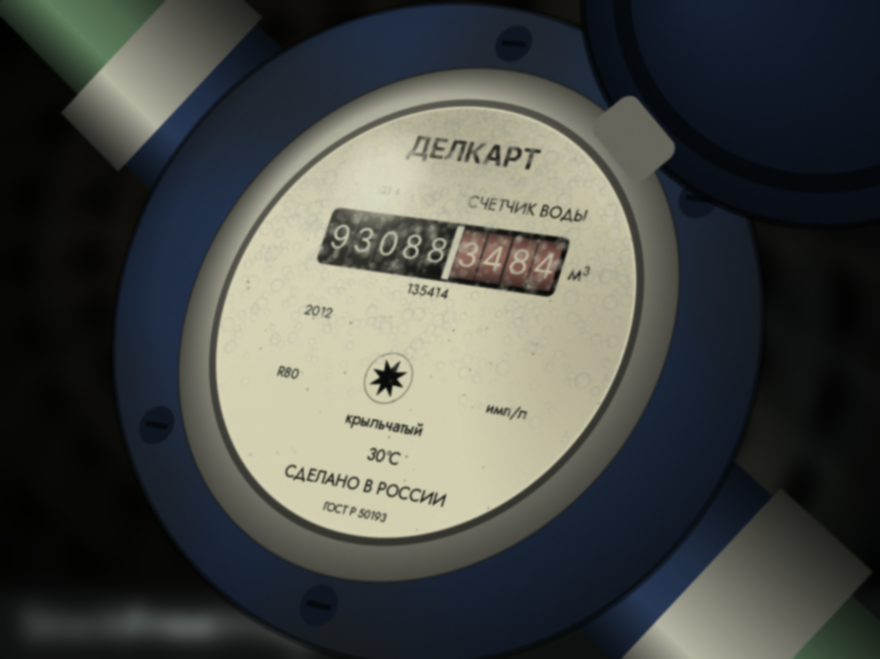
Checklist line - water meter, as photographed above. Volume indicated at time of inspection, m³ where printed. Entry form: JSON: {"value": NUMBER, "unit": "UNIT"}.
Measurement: {"value": 93088.3484, "unit": "m³"}
